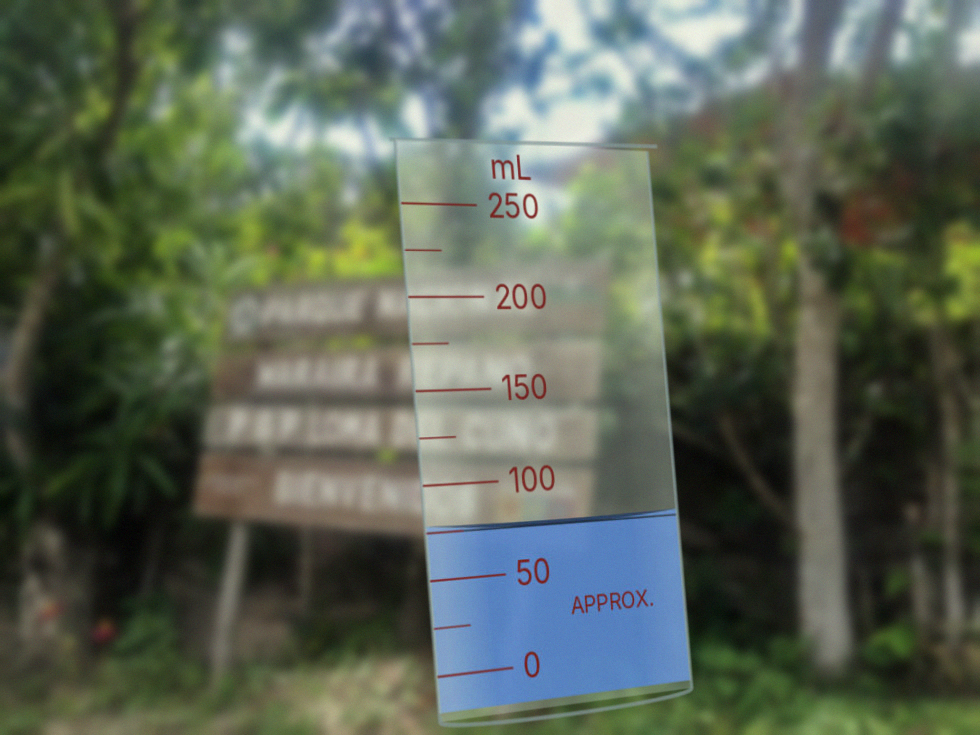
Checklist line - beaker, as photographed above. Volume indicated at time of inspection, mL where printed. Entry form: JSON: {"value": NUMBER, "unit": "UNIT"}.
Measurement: {"value": 75, "unit": "mL"}
